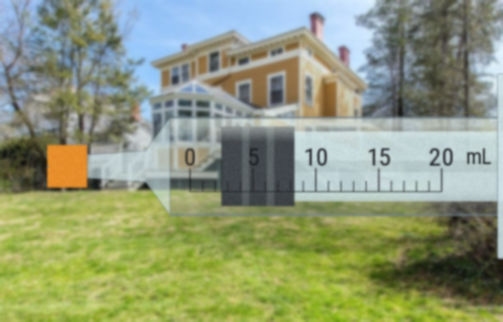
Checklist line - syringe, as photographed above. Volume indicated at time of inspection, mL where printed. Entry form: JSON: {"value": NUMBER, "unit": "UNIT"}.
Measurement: {"value": 2.5, "unit": "mL"}
